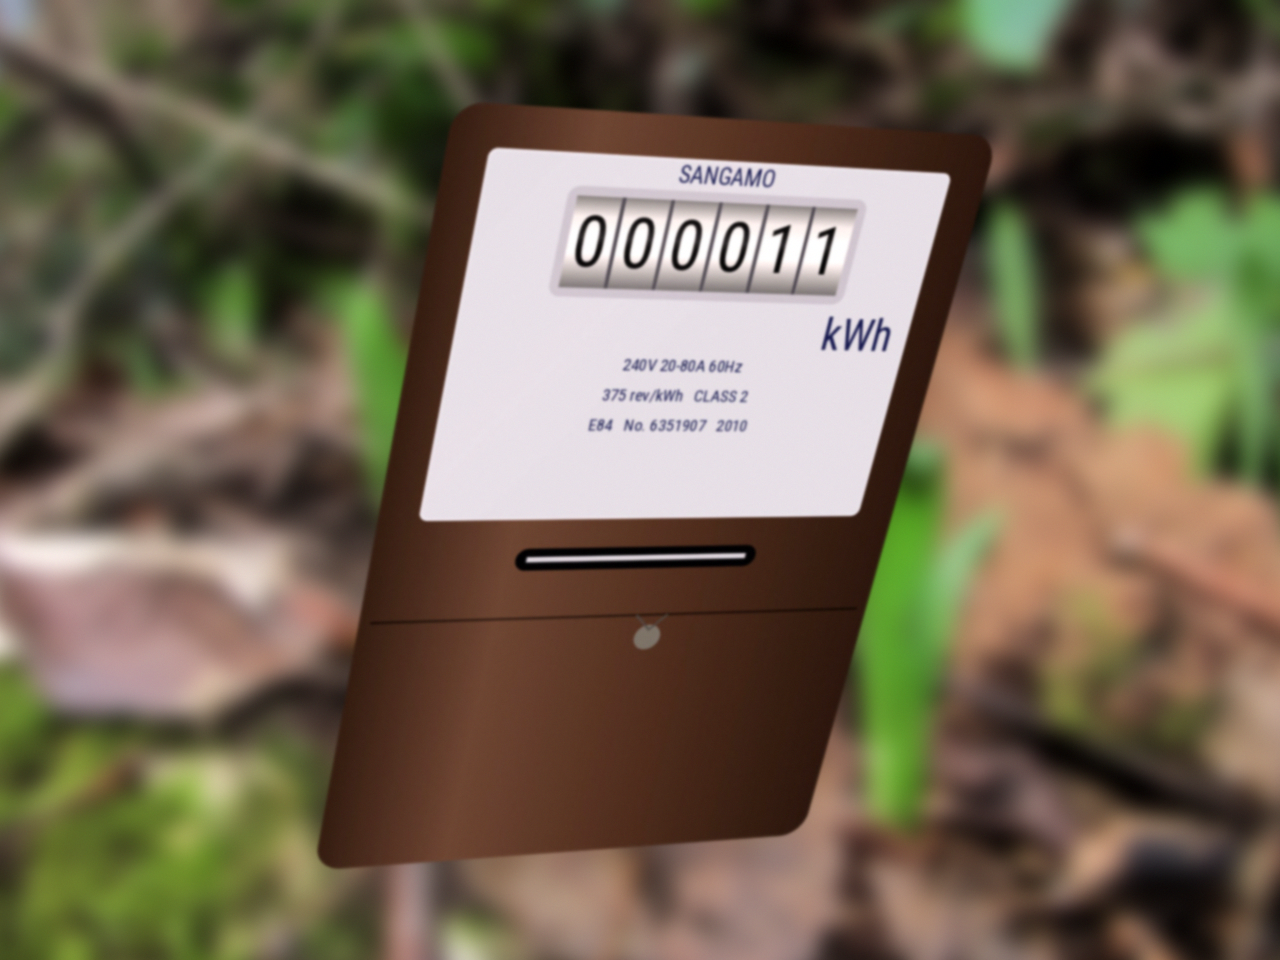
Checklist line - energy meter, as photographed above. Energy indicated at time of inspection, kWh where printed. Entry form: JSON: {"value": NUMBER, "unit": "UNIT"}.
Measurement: {"value": 11, "unit": "kWh"}
